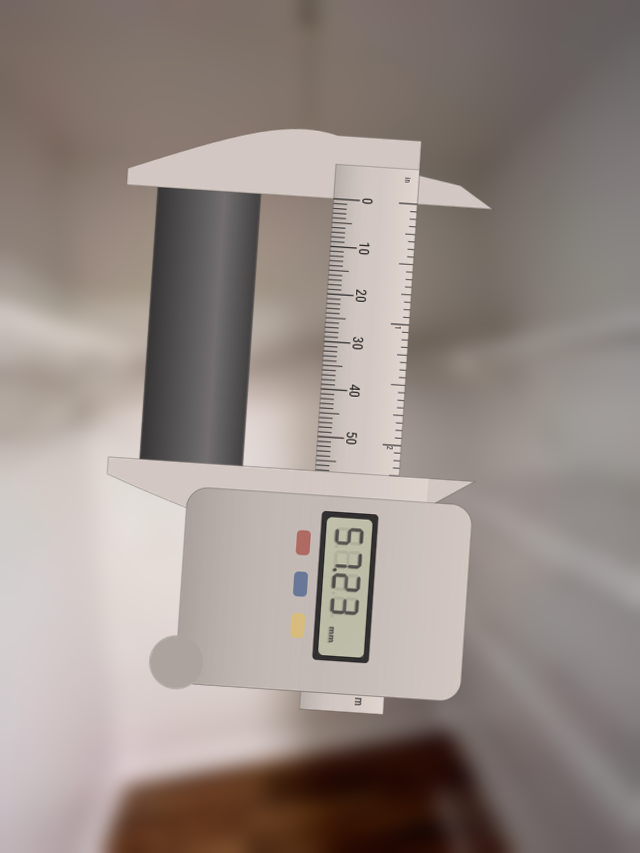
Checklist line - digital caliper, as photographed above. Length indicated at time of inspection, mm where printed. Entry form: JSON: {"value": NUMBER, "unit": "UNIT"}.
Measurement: {"value": 57.23, "unit": "mm"}
